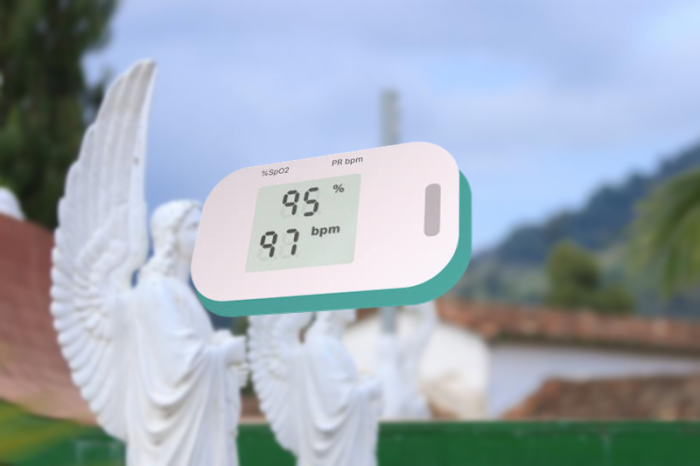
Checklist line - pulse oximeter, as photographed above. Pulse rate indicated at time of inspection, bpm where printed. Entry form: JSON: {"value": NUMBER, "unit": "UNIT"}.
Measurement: {"value": 97, "unit": "bpm"}
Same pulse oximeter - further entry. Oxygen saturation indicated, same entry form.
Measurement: {"value": 95, "unit": "%"}
